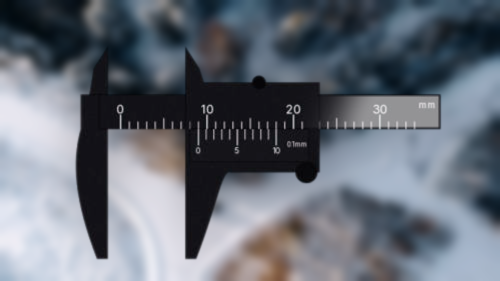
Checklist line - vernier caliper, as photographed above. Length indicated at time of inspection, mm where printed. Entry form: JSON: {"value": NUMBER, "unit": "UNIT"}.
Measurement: {"value": 9.0, "unit": "mm"}
